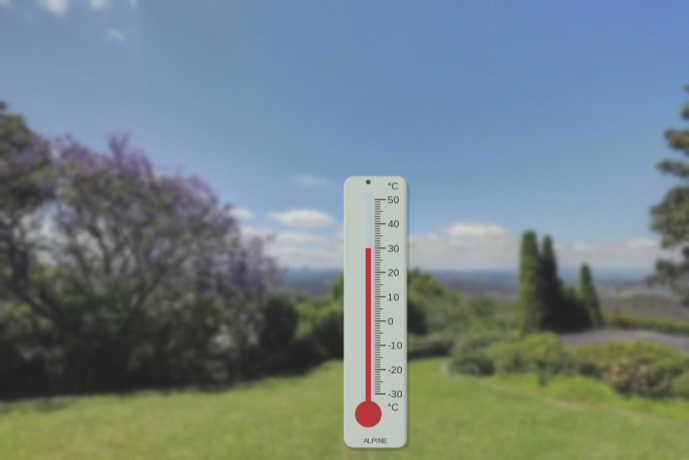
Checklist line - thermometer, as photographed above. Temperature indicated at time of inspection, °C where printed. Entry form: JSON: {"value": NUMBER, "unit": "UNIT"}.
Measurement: {"value": 30, "unit": "°C"}
